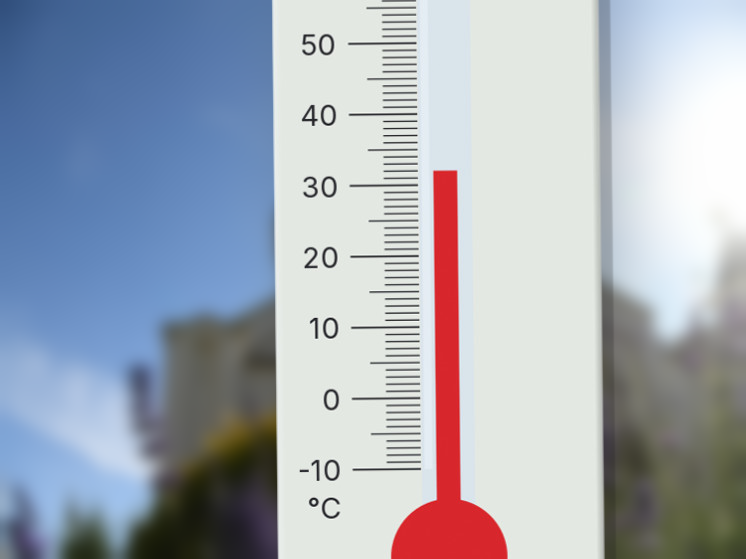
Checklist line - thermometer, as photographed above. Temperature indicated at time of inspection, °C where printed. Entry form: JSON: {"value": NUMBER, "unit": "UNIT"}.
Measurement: {"value": 32, "unit": "°C"}
